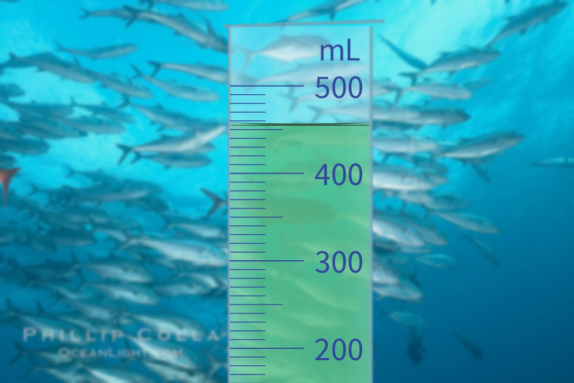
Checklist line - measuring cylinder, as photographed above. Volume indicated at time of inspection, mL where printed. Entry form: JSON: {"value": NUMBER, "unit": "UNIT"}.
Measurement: {"value": 455, "unit": "mL"}
